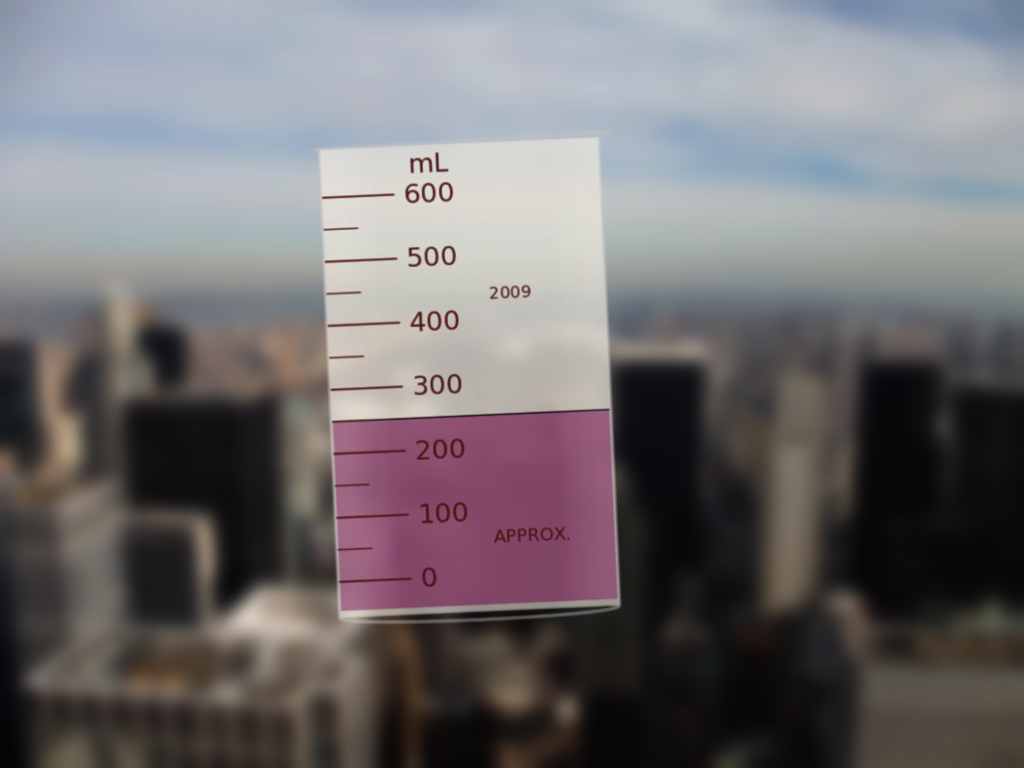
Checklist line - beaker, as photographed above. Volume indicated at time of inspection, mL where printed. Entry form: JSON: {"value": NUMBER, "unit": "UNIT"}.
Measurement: {"value": 250, "unit": "mL"}
